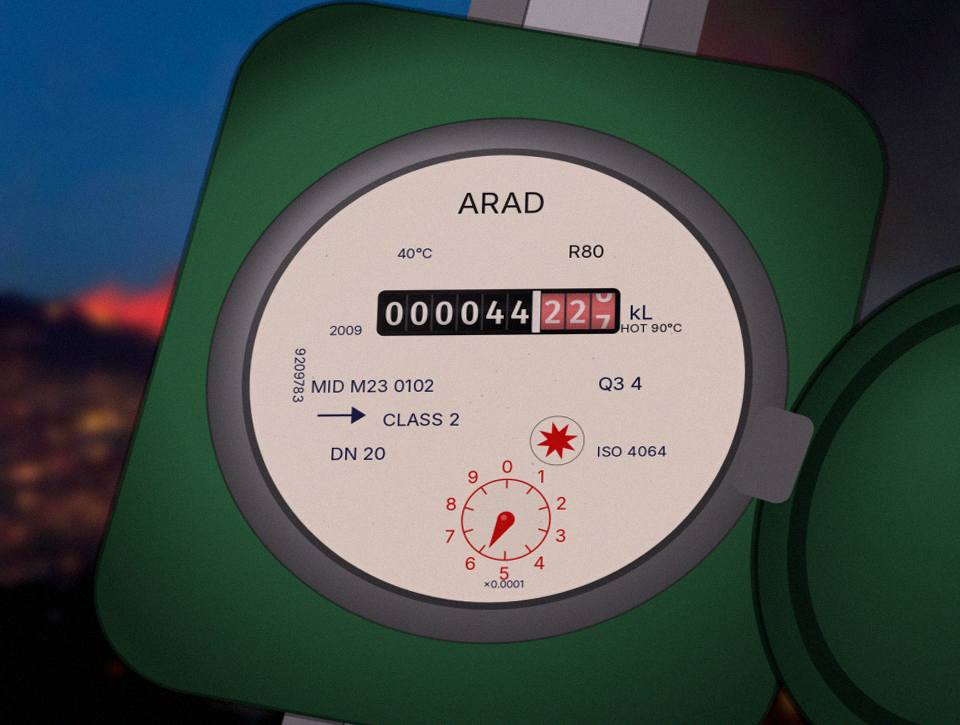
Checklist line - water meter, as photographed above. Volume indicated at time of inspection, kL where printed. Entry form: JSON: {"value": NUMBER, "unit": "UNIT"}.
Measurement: {"value": 44.2265, "unit": "kL"}
